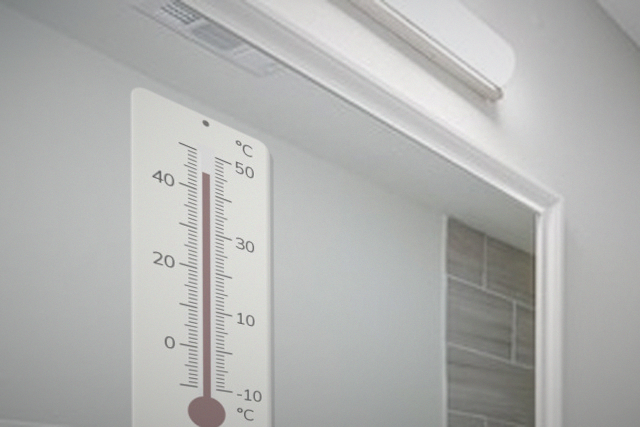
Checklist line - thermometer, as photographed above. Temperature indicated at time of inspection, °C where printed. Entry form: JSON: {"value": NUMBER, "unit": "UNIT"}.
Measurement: {"value": 45, "unit": "°C"}
